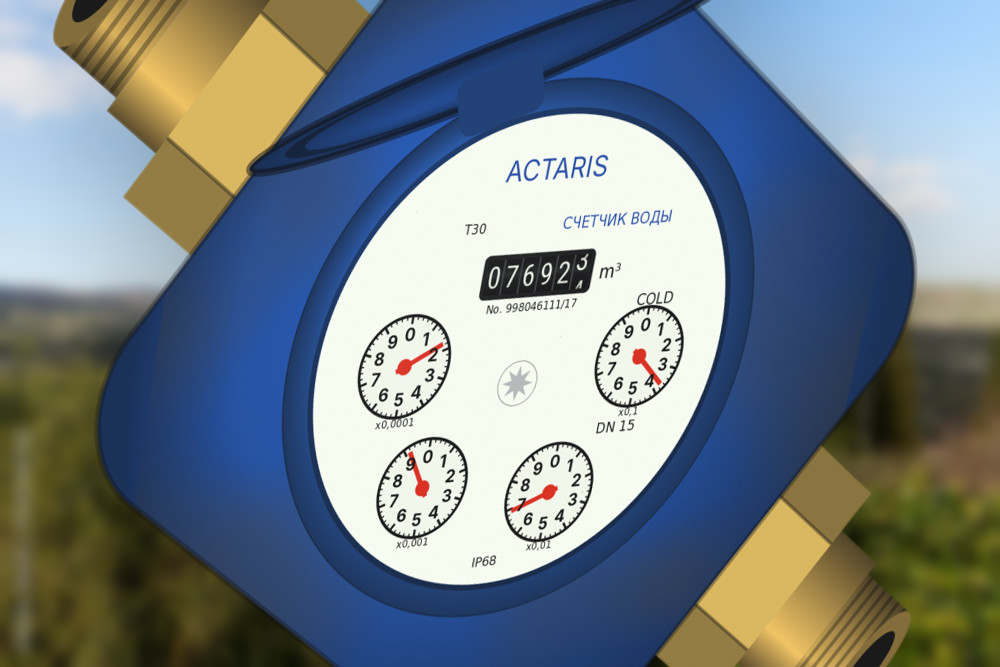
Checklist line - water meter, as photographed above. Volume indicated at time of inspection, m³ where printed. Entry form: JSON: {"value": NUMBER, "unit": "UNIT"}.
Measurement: {"value": 76923.3691, "unit": "m³"}
